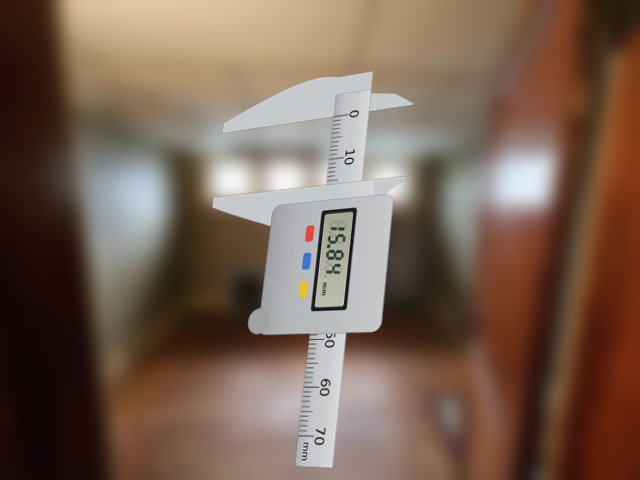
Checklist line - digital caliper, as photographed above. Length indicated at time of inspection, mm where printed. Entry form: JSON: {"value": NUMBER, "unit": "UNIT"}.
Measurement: {"value": 15.84, "unit": "mm"}
